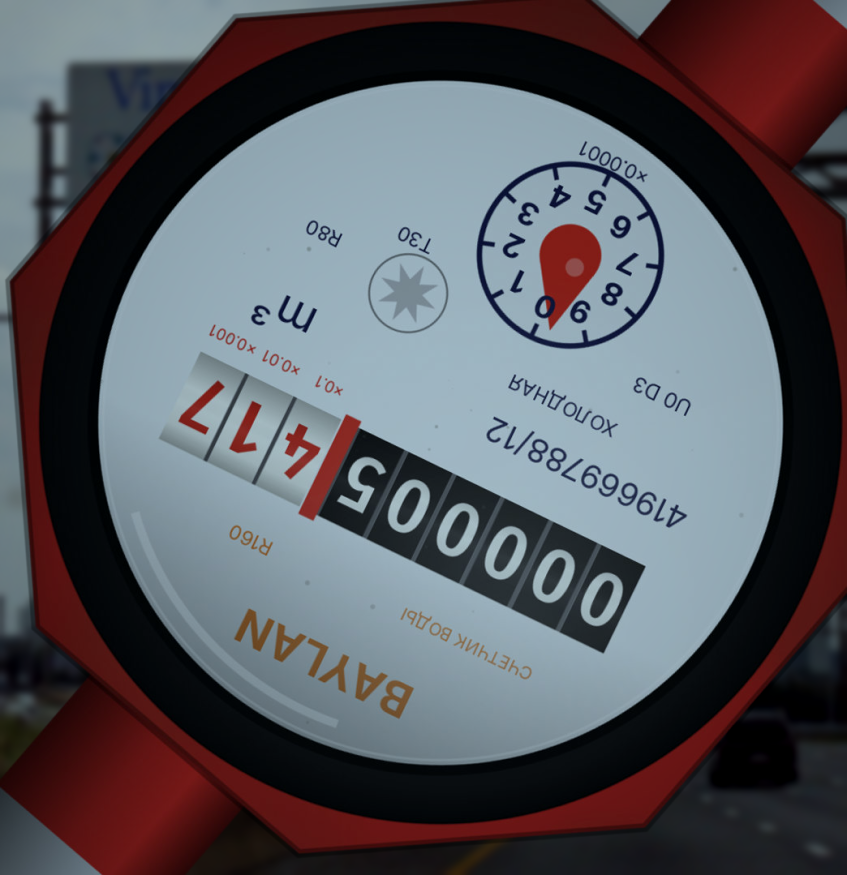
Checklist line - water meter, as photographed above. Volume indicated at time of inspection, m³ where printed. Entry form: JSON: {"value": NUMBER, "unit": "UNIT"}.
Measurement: {"value": 5.4169, "unit": "m³"}
